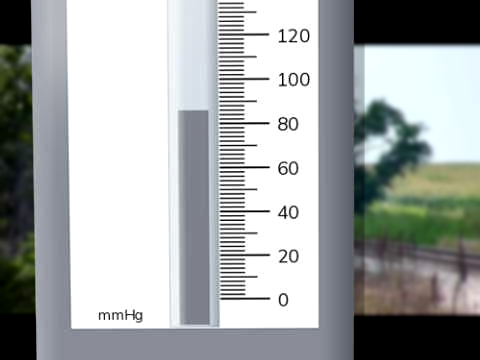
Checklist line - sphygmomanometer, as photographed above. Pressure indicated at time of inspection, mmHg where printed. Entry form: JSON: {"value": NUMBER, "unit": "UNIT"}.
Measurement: {"value": 86, "unit": "mmHg"}
